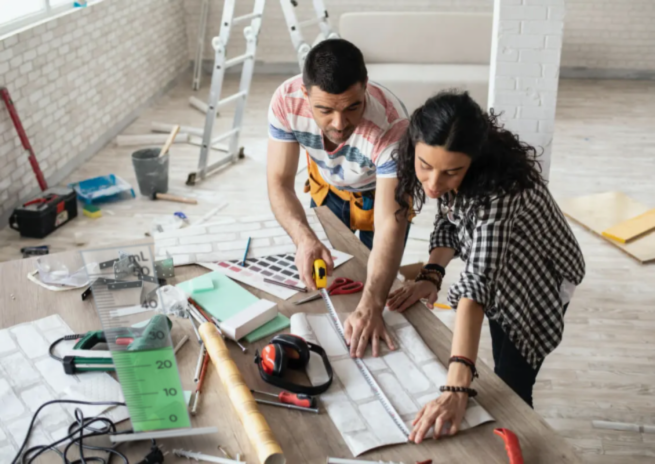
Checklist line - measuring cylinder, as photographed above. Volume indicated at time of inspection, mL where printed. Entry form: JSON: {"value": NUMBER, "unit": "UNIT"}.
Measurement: {"value": 25, "unit": "mL"}
